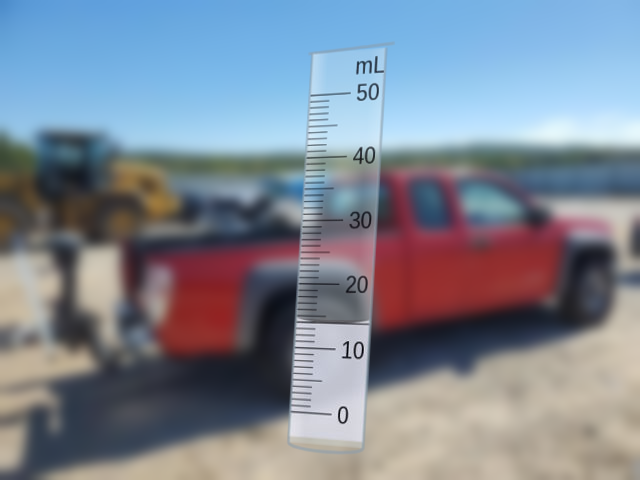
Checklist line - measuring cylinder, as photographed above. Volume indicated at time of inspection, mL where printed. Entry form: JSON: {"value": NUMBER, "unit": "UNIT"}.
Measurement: {"value": 14, "unit": "mL"}
